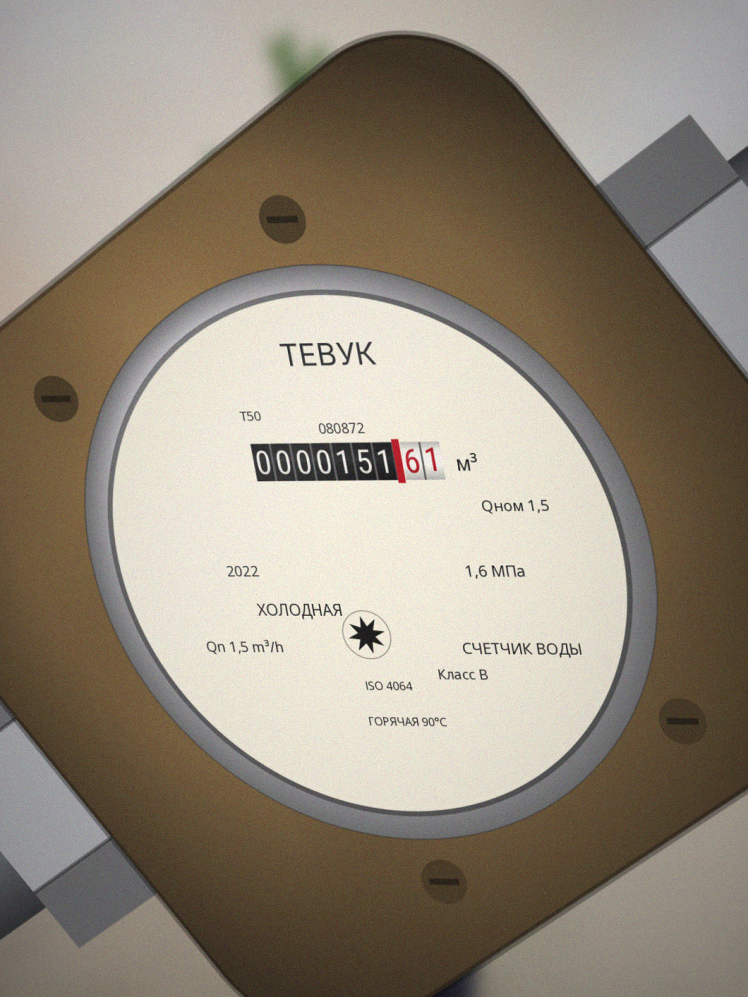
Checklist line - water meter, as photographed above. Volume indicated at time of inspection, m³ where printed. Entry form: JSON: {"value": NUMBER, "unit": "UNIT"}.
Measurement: {"value": 151.61, "unit": "m³"}
